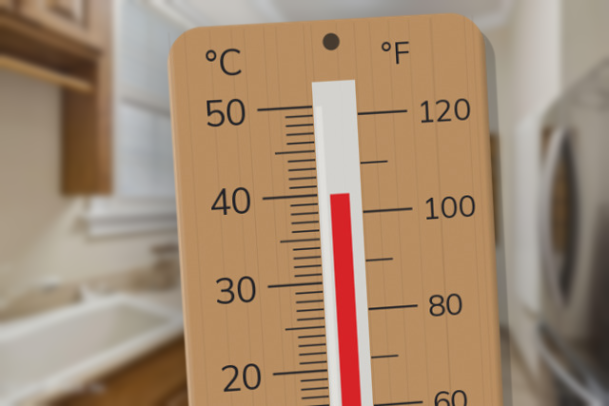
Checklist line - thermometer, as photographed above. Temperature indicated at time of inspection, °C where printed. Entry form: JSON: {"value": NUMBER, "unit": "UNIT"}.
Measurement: {"value": 40, "unit": "°C"}
